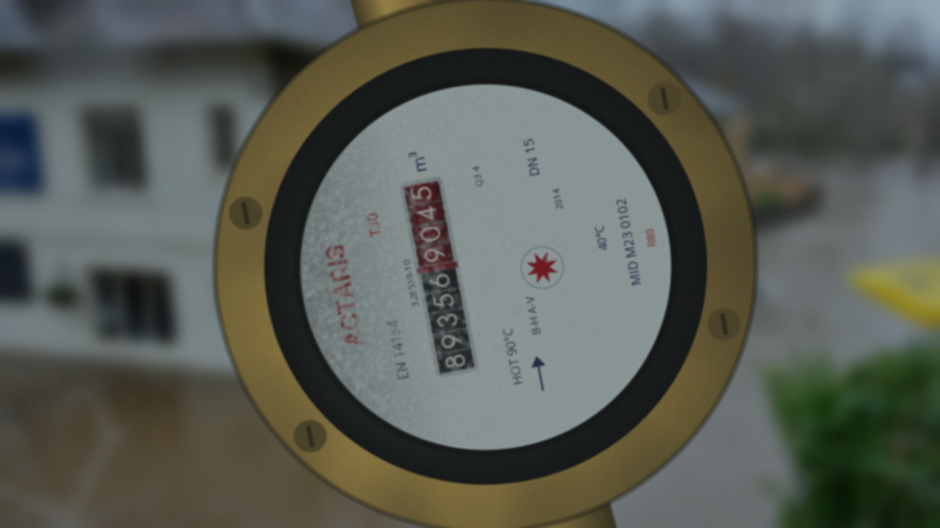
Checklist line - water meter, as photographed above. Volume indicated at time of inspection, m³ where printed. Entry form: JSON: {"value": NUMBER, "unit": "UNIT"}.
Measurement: {"value": 89356.9045, "unit": "m³"}
